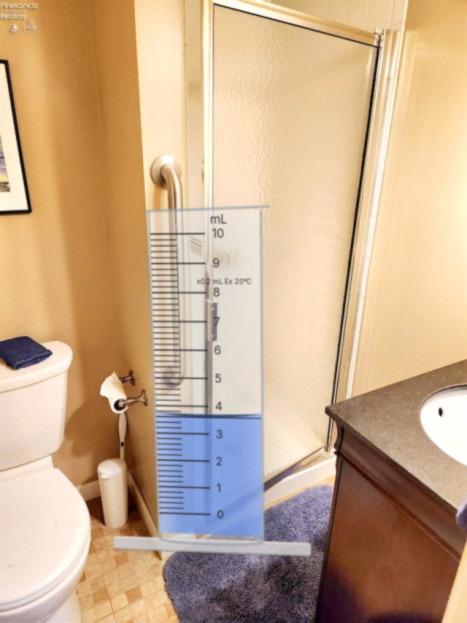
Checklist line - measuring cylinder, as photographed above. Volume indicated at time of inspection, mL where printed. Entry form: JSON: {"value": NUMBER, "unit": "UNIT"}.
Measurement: {"value": 3.6, "unit": "mL"}
